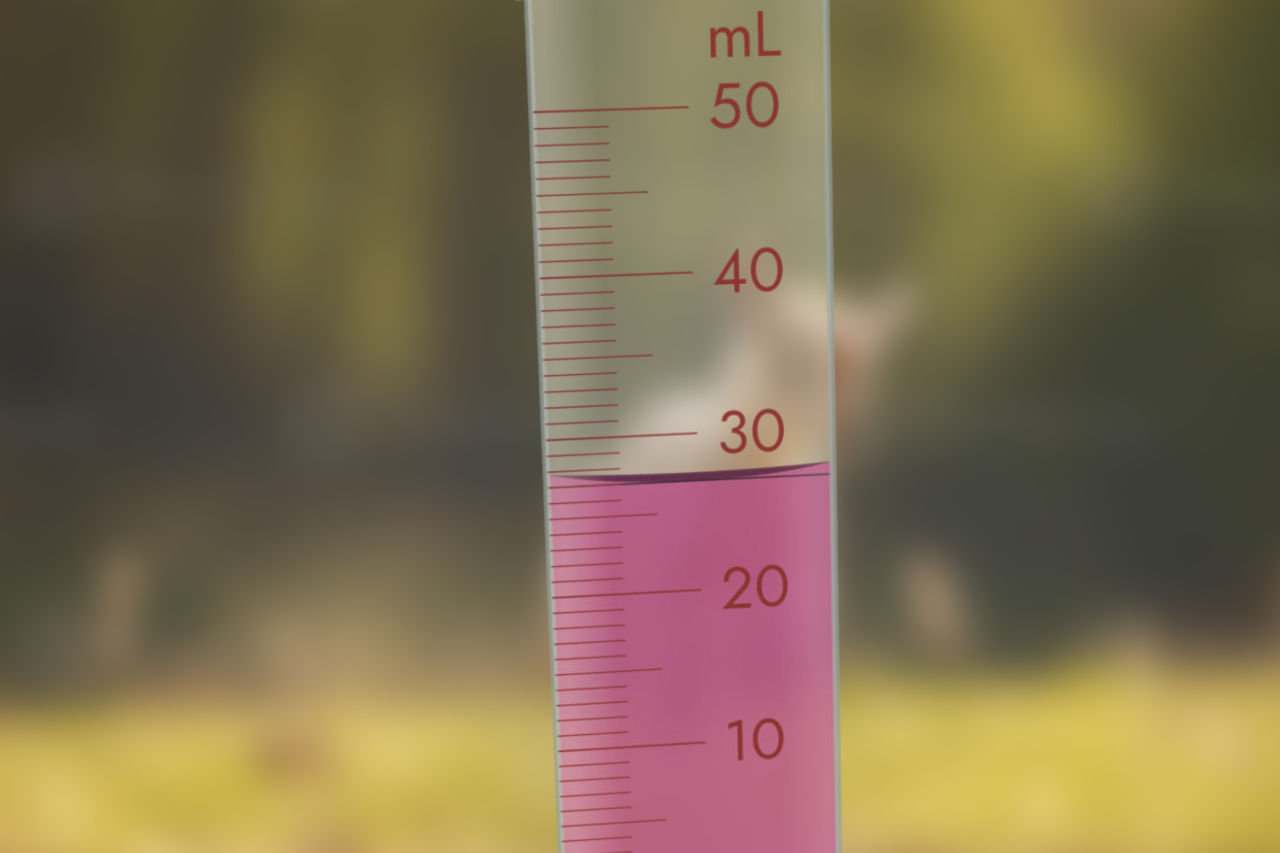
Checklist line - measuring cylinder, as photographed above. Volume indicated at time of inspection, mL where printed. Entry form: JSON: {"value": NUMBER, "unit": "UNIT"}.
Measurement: {"value": 27, "unit": "mL"}
